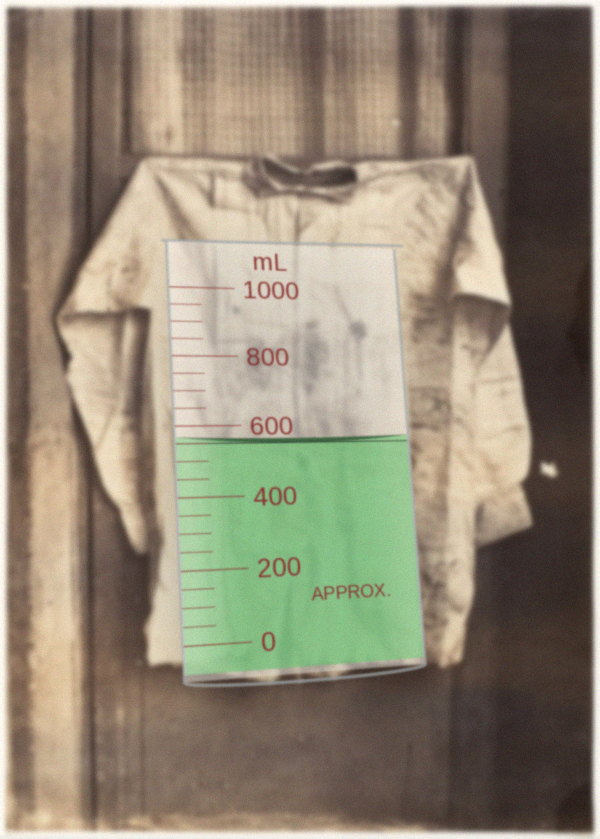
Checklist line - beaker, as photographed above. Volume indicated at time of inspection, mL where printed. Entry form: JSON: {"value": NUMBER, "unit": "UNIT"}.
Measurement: {"value": 550, "unit": "mL"}
